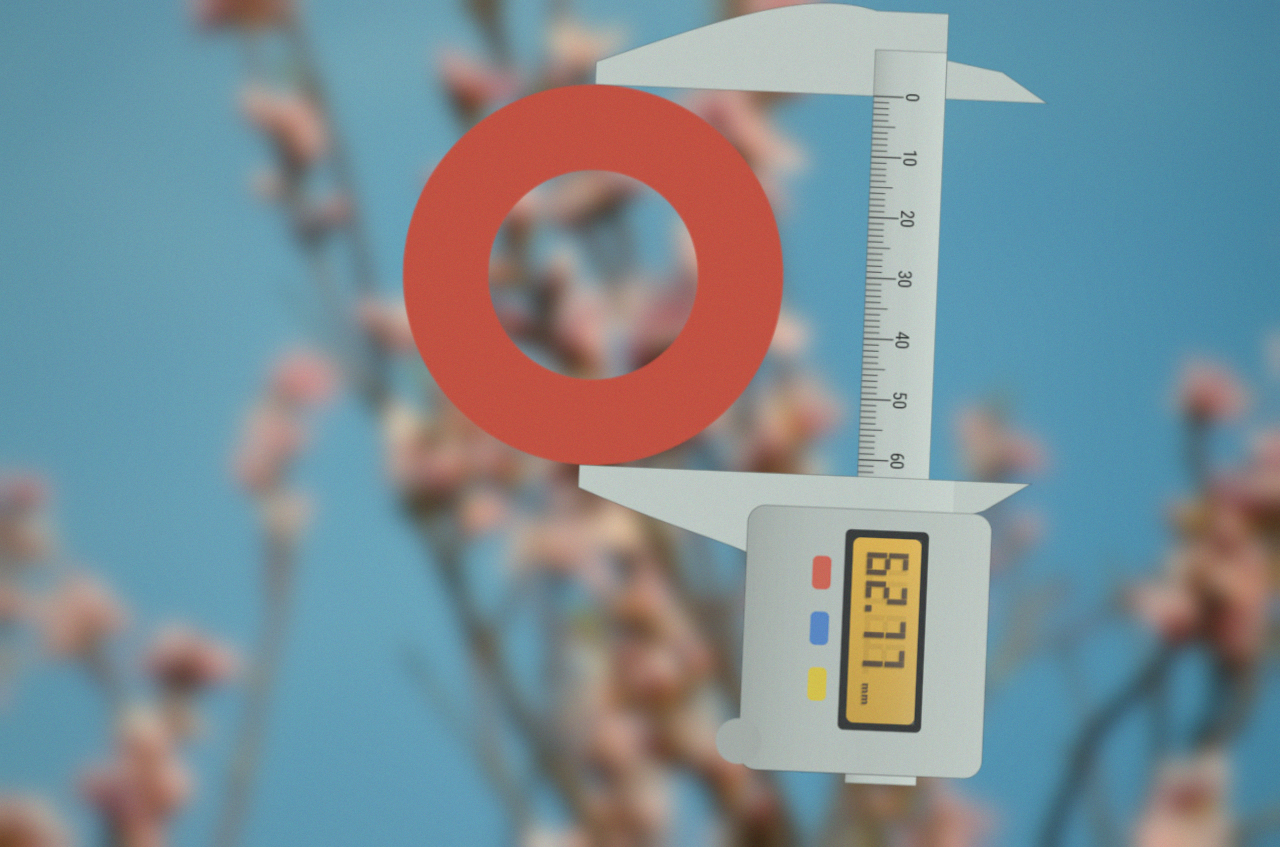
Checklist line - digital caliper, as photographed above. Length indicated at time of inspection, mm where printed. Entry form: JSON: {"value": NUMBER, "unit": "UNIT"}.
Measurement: {"value": 62.77, "unit": "mm"}
